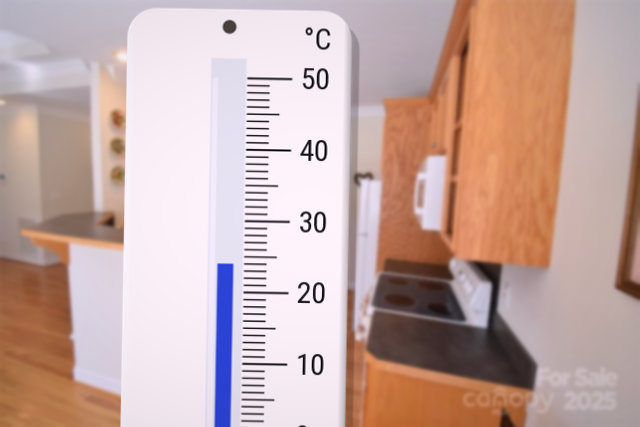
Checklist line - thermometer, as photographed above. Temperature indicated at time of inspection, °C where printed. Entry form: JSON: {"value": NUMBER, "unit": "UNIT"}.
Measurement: {"value": 24, "unit": "°C"}
